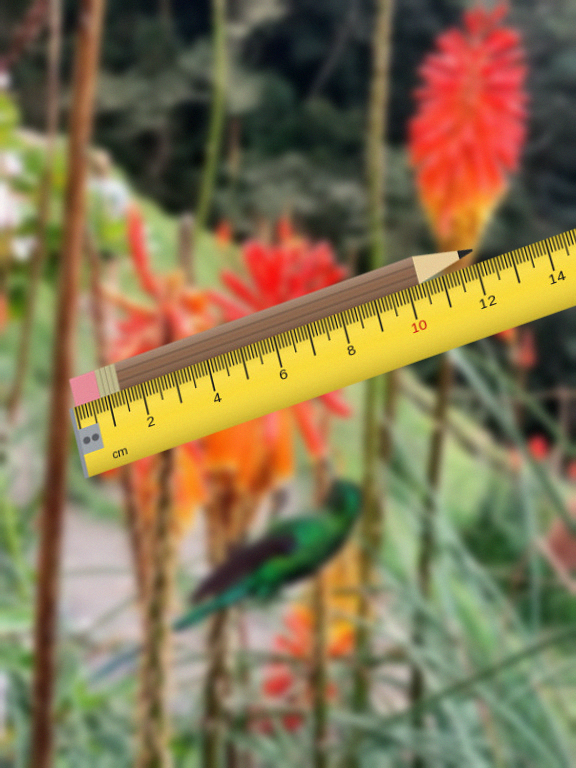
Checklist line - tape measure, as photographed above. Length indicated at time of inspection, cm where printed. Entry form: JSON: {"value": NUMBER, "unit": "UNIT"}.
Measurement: {"value": 12, "unit": "cm"}
